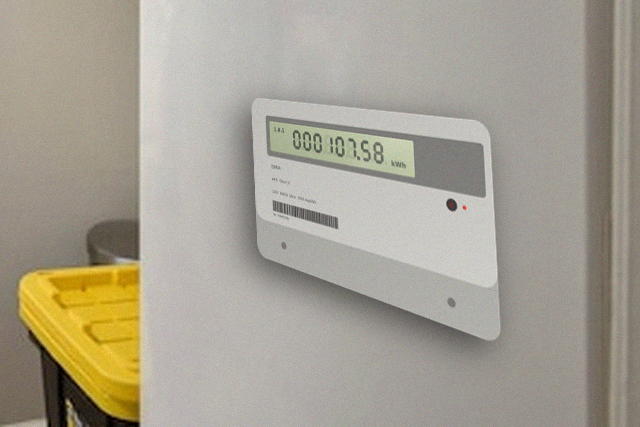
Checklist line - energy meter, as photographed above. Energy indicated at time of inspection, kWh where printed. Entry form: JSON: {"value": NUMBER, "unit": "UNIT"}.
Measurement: {"value": 107.58, "unit": "kWh"}
